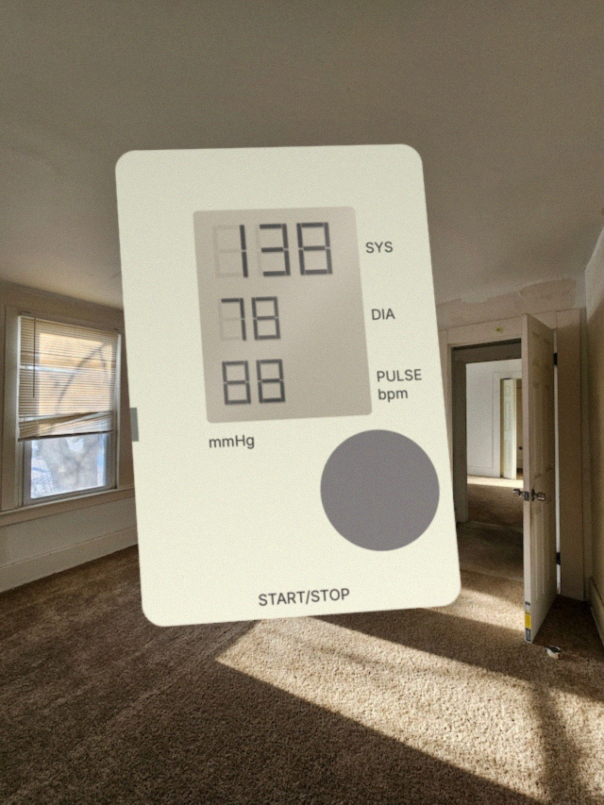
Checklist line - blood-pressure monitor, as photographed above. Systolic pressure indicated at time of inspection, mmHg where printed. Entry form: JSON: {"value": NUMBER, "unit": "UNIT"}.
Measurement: {"value": 138, "unit": "mmHg"}
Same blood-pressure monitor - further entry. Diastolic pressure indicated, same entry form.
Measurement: {"value": 78, "unit": "mmHg"}
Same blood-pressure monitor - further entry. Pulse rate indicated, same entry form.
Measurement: {"value": 88, "unit": "bpm"}
